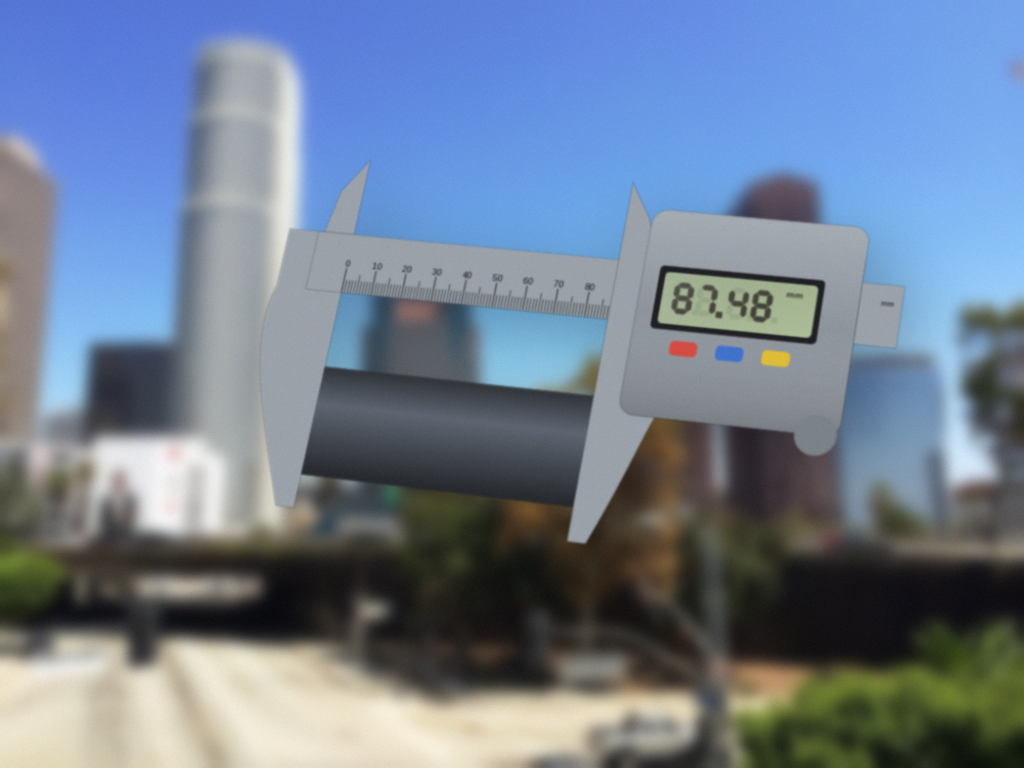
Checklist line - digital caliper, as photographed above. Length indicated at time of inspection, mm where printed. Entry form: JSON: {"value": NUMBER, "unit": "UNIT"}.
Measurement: {"value": 87.48, "unit": "mm"}
